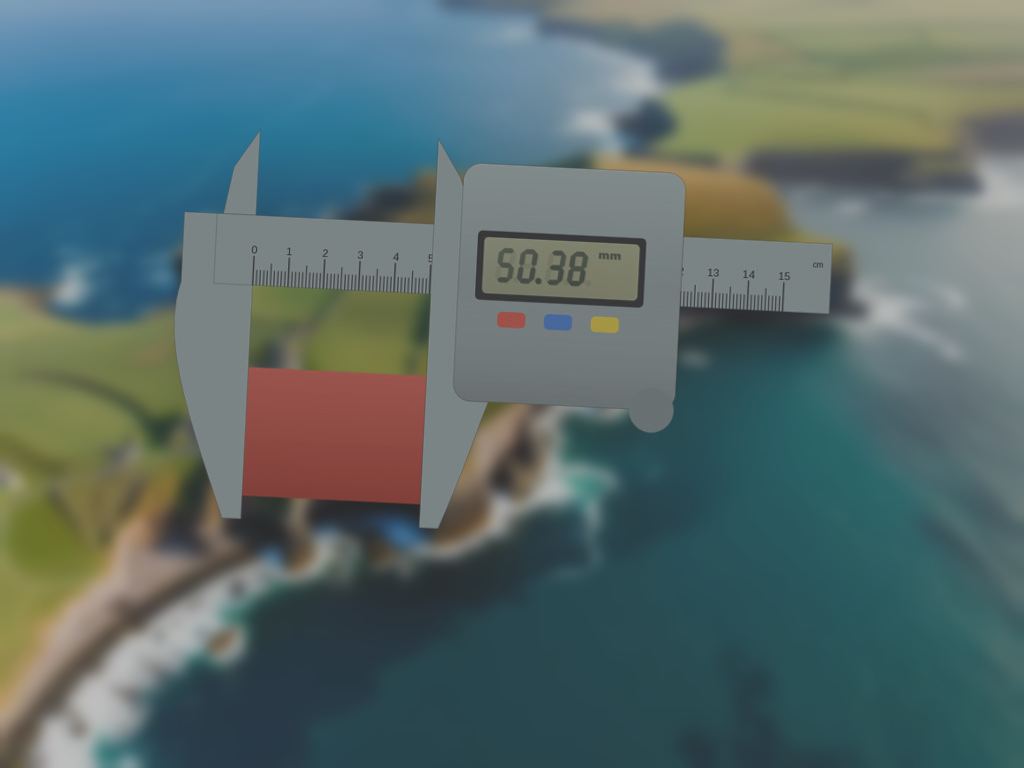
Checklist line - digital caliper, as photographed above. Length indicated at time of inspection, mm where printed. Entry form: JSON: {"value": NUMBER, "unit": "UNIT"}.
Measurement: {"value": 50.38, "unit": "mm"}
